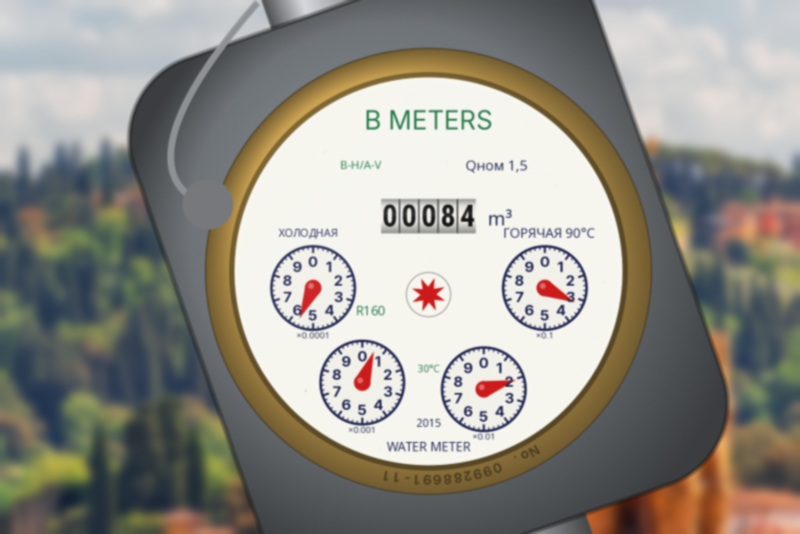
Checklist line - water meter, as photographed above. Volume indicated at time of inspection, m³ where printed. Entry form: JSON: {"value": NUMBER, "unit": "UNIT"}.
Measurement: {"value": 84.3205, "unit": "m³"}
